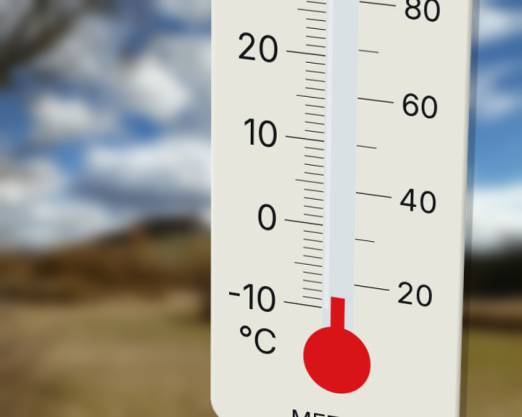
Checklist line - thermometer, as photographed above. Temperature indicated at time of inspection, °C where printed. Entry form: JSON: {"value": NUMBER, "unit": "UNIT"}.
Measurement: {"value": -8.5, "unit": "°C"}
